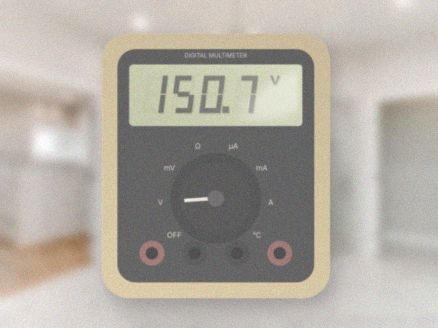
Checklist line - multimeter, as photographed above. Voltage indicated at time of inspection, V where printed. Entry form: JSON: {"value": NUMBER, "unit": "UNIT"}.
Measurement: {"value": 150.7, "unit": "V"}
